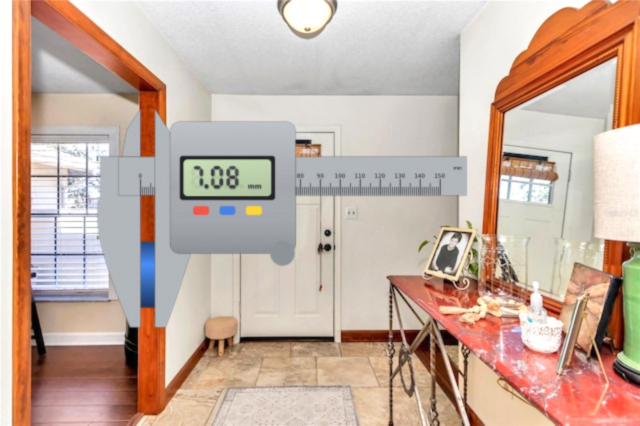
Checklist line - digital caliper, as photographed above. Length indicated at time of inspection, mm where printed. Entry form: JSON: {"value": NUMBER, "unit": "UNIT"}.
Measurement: {"value": 7.08, "unit": "mm"}
